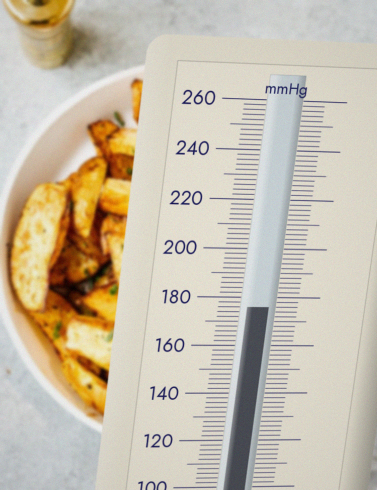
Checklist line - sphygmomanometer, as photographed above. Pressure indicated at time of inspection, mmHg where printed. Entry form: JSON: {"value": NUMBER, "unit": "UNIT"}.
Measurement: {"value": 176, "unit": "mmHg"}
